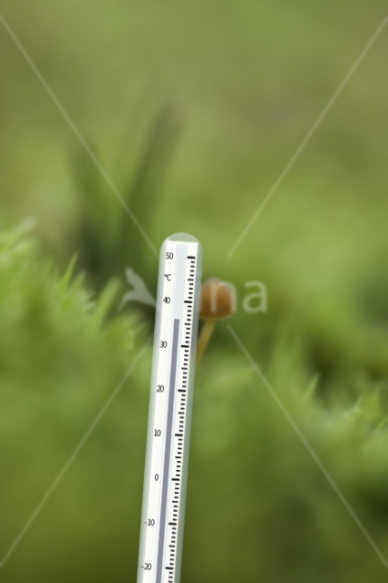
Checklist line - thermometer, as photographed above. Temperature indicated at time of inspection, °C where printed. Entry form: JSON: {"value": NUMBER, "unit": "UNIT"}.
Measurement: {"value": 36, "unit": "°C"}
